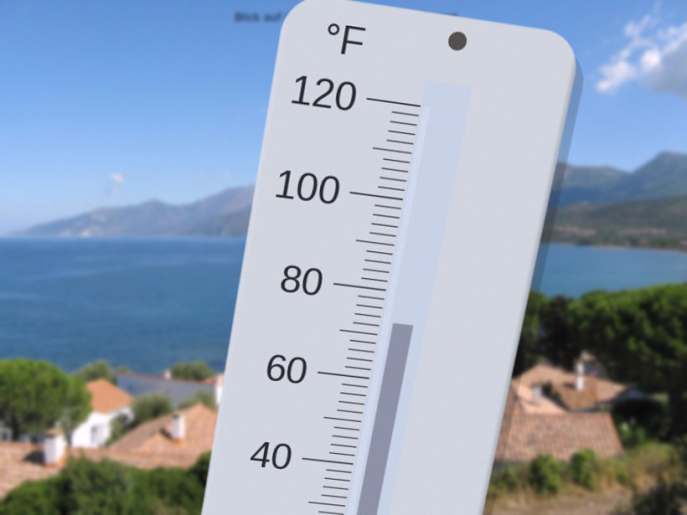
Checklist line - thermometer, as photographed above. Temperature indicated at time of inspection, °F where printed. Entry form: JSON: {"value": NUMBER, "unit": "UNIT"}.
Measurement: {"value": 73, "unit": "°F"}
